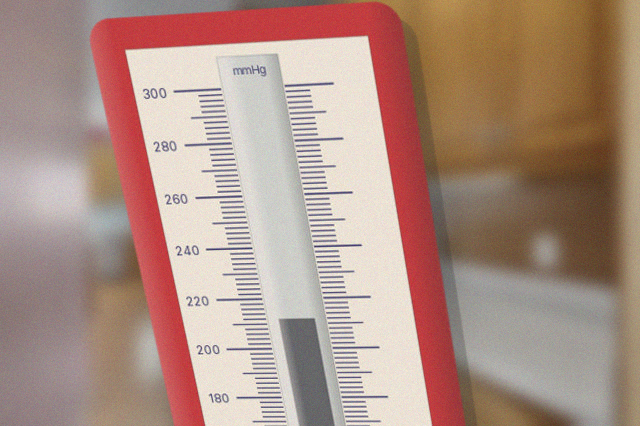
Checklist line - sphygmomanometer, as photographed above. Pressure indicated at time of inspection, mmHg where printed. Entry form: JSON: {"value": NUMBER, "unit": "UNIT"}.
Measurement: {"value": 212, "unit": "mmHg"}
